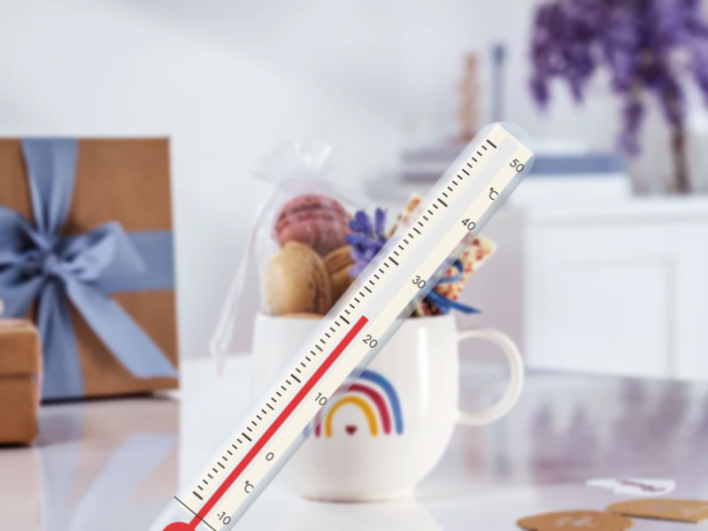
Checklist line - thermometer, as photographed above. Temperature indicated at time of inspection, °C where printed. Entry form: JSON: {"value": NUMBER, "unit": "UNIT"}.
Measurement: {"value": 22, "unit": "°C"}
